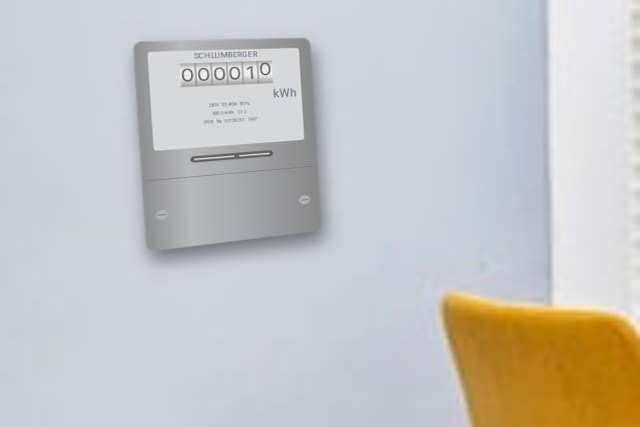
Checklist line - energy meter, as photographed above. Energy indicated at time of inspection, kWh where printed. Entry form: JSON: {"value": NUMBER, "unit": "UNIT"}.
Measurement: {"value": 10, "unit": "kWh"}
